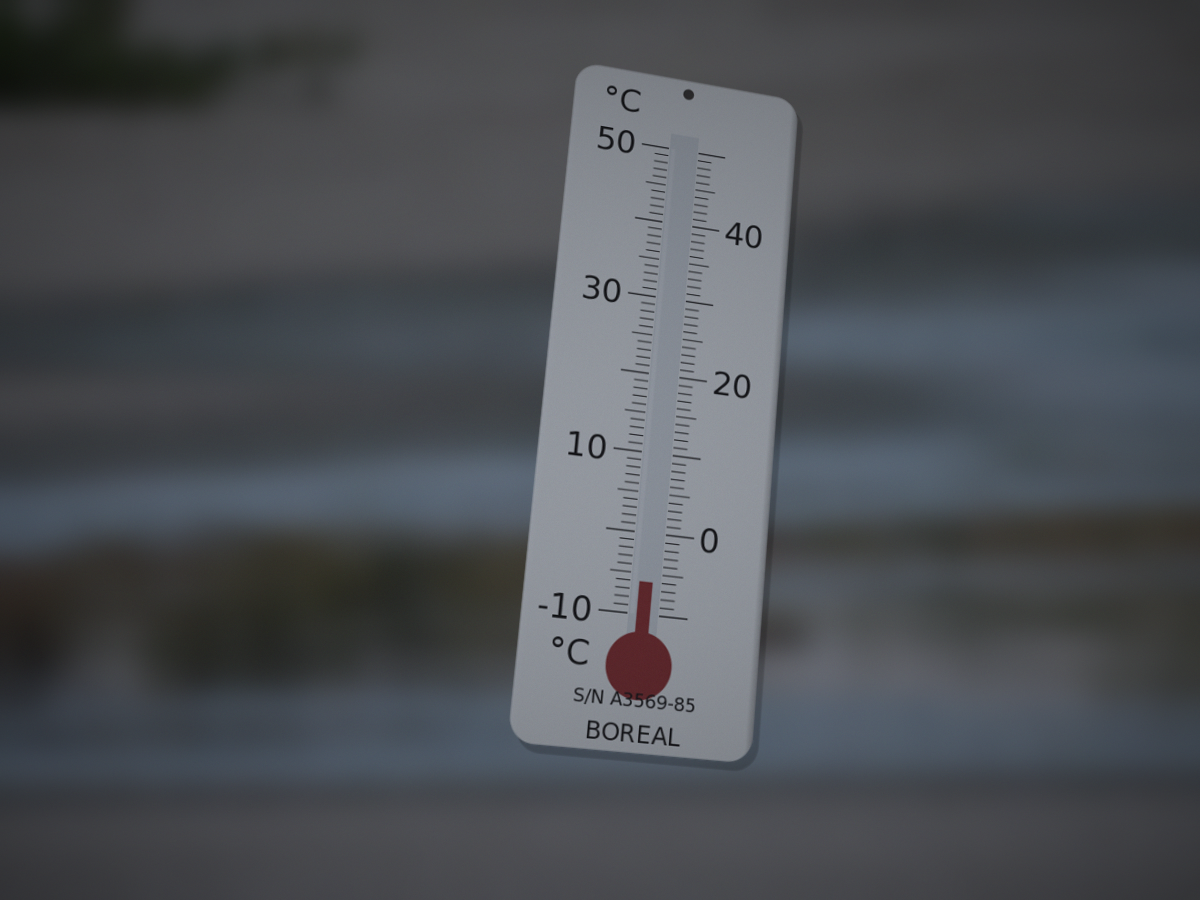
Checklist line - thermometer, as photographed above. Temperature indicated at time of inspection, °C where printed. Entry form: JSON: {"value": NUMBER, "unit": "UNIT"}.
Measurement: {"value": -6, "unit": "°C"}
